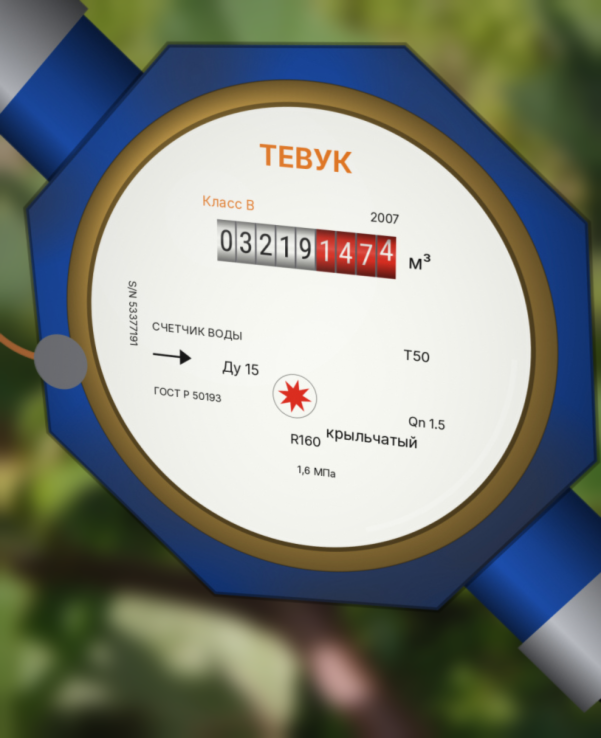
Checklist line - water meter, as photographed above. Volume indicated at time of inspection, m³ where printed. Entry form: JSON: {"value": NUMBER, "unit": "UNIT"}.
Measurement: {"value": 3219.1474, "unit": "m³"}
